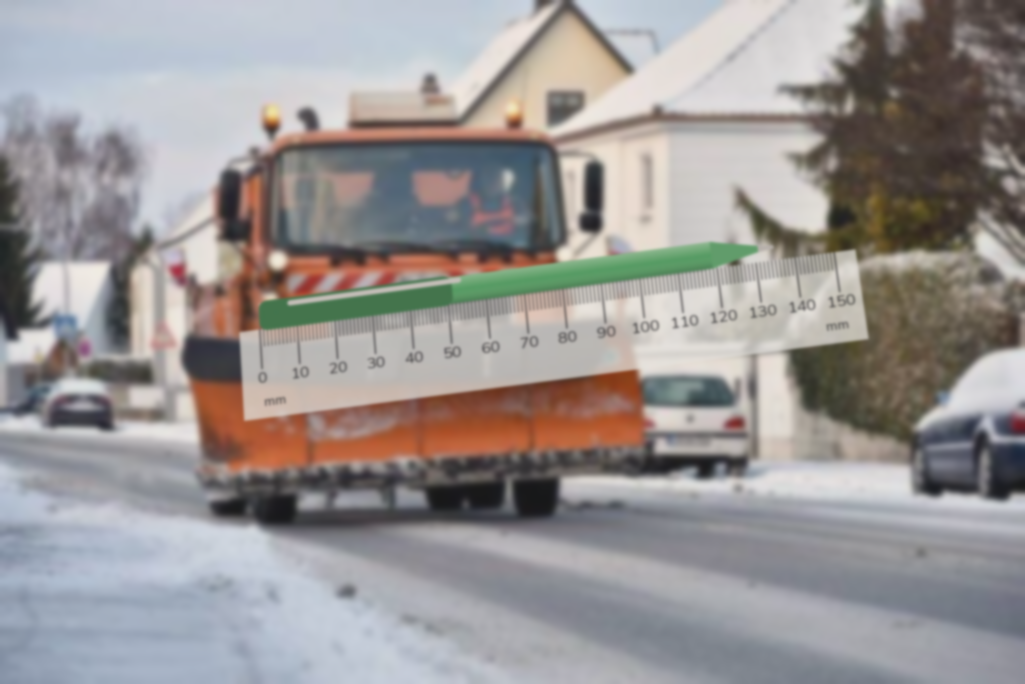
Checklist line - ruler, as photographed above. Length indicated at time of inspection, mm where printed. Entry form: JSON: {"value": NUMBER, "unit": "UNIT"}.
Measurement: {"value": 135, "unit": "mm"}
